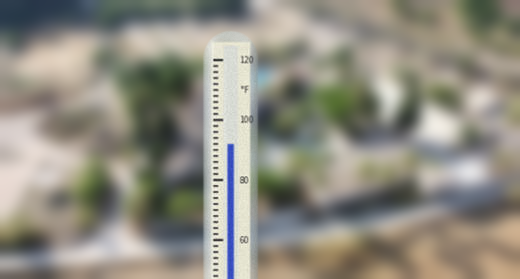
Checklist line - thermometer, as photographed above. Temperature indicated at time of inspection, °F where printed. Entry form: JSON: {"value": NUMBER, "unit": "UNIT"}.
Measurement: {"value": 92, "unit": "°F"}
